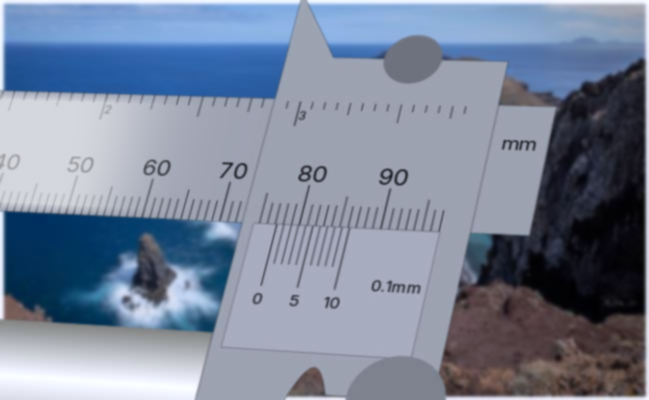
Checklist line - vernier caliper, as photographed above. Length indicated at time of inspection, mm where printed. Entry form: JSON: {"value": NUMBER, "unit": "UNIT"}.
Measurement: {"value": 77.2, "unit": "mm"}
